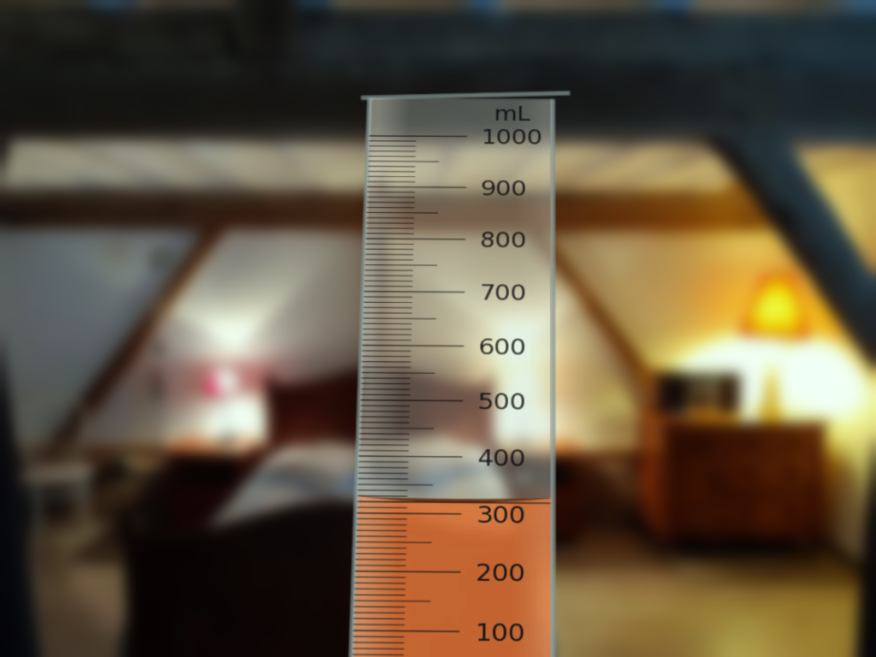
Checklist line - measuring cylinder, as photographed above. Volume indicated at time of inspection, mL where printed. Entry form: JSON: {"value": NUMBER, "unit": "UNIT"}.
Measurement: {"value": 320, "unit": "mL"}
